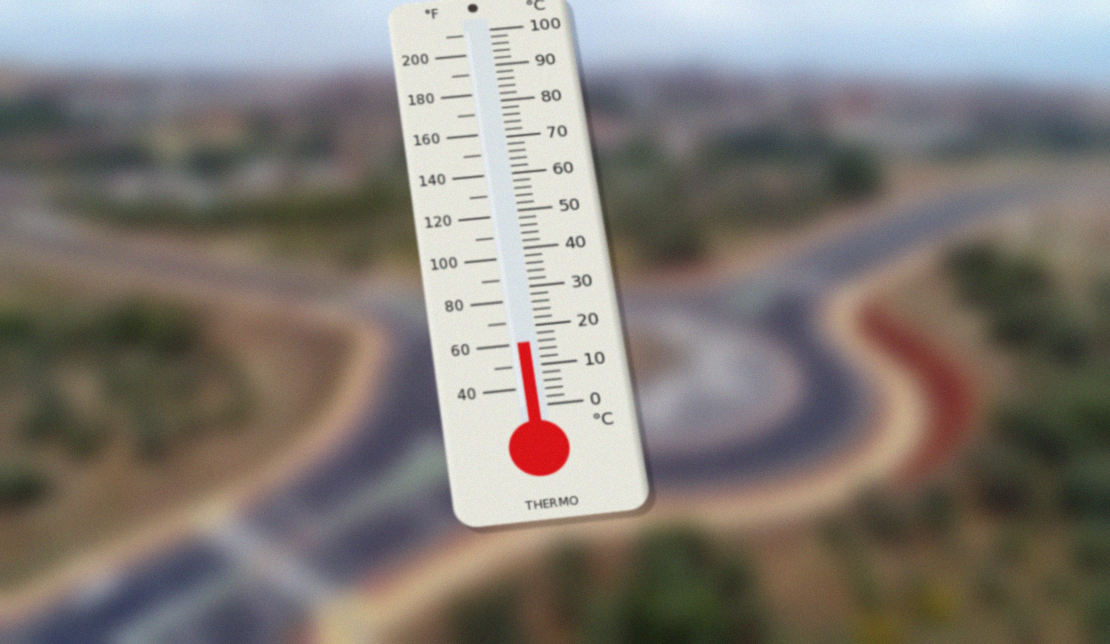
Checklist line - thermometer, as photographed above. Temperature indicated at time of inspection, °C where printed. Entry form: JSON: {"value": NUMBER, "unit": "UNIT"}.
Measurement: {"value": 16, "unit": "°C"}
